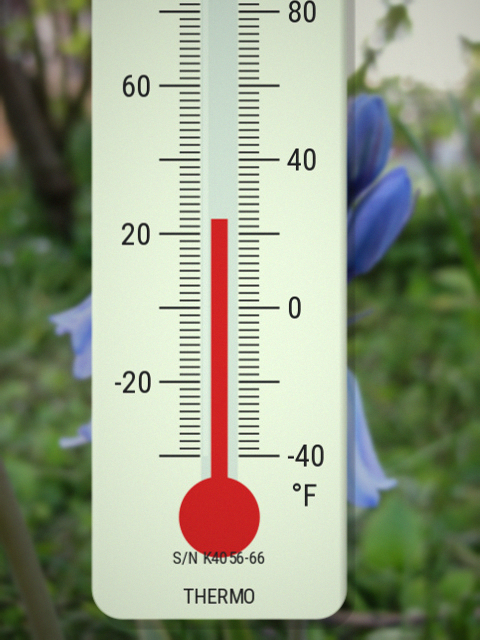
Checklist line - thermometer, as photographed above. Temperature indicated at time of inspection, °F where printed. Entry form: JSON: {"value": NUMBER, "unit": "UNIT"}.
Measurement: {"value": 24, "unit": "°F"}
